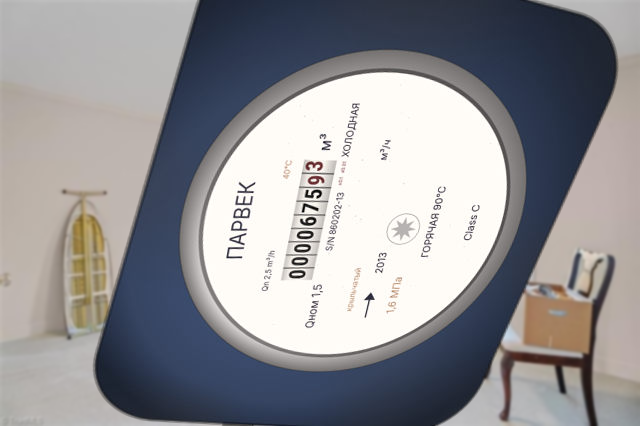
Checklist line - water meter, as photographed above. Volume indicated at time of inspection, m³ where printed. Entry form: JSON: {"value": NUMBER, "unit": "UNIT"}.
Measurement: {"value": 675.93, "unit": "m³"}
